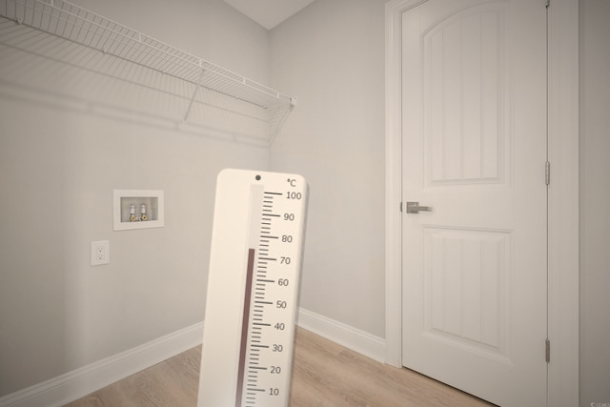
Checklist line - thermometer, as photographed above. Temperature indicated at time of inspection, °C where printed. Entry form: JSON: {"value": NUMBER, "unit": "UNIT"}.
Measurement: {"value": 74, "unit": "°C"}
